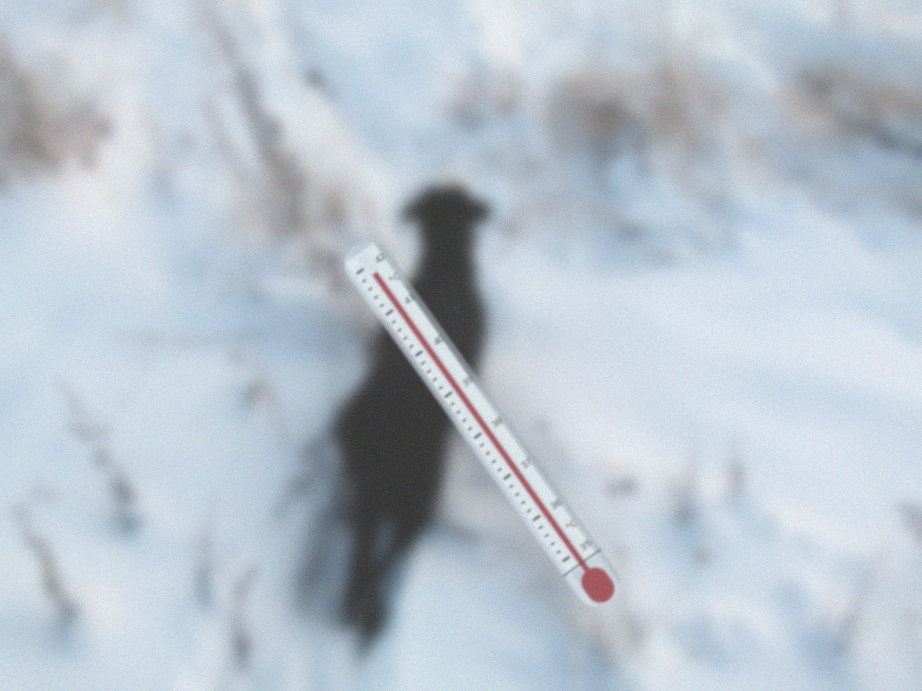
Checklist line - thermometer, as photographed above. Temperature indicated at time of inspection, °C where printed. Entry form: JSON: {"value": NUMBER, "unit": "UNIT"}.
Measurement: {"value": 41.8, "unit": "°C"}
